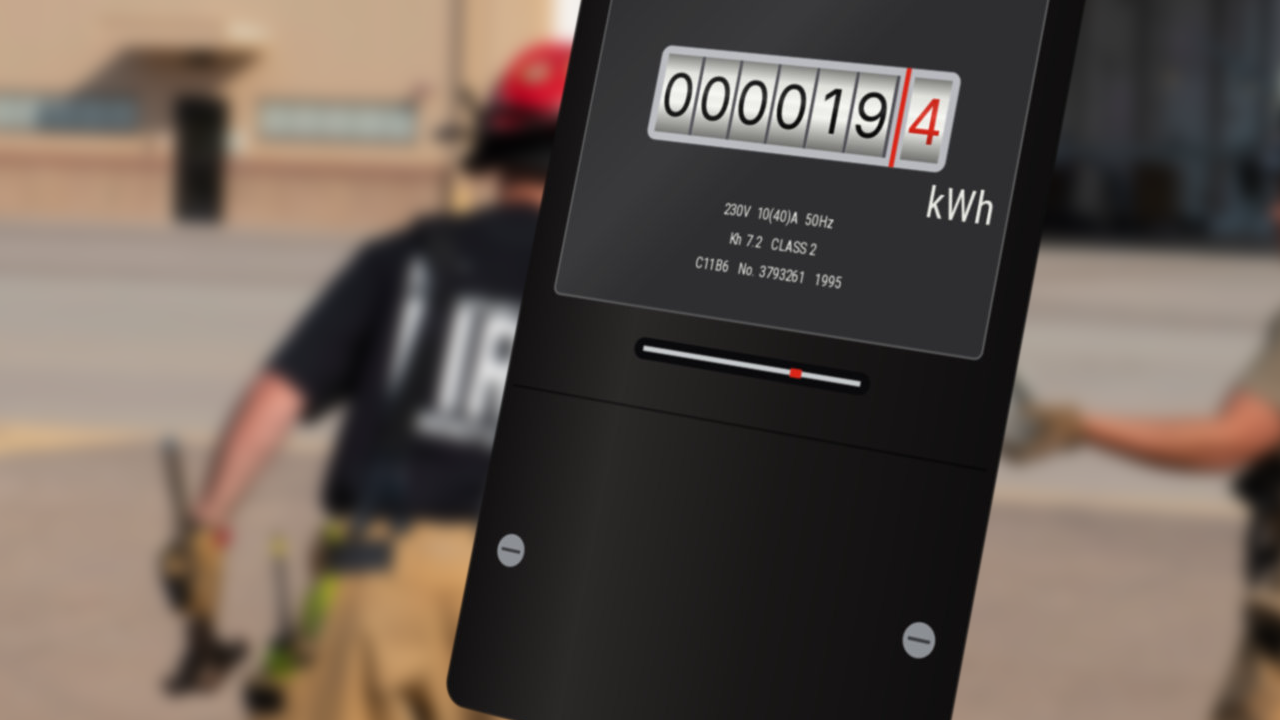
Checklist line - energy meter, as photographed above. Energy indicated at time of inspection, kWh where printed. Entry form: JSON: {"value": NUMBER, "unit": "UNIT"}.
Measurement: {"value": 19.4, "unit": "kWh"}
